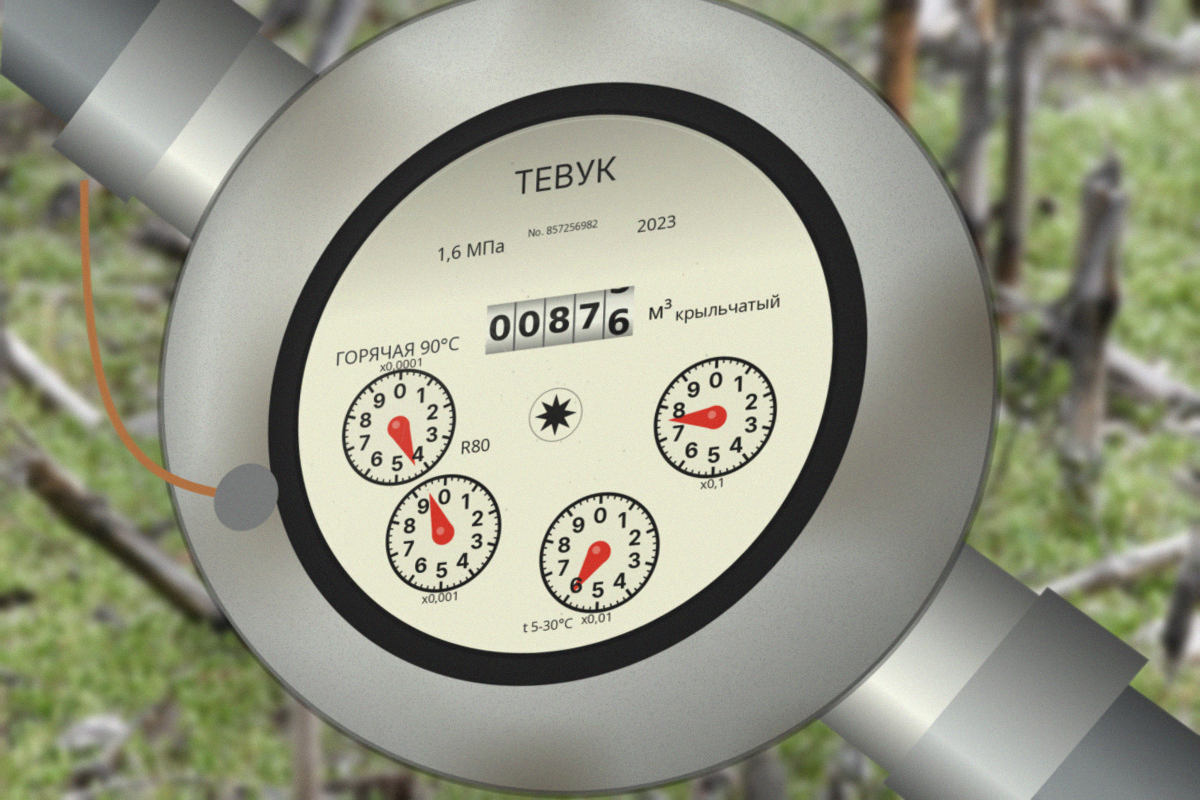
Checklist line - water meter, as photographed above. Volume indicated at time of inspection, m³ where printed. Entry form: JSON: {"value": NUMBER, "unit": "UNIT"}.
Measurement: {"value": 875.7594, "unit": "m³"}
